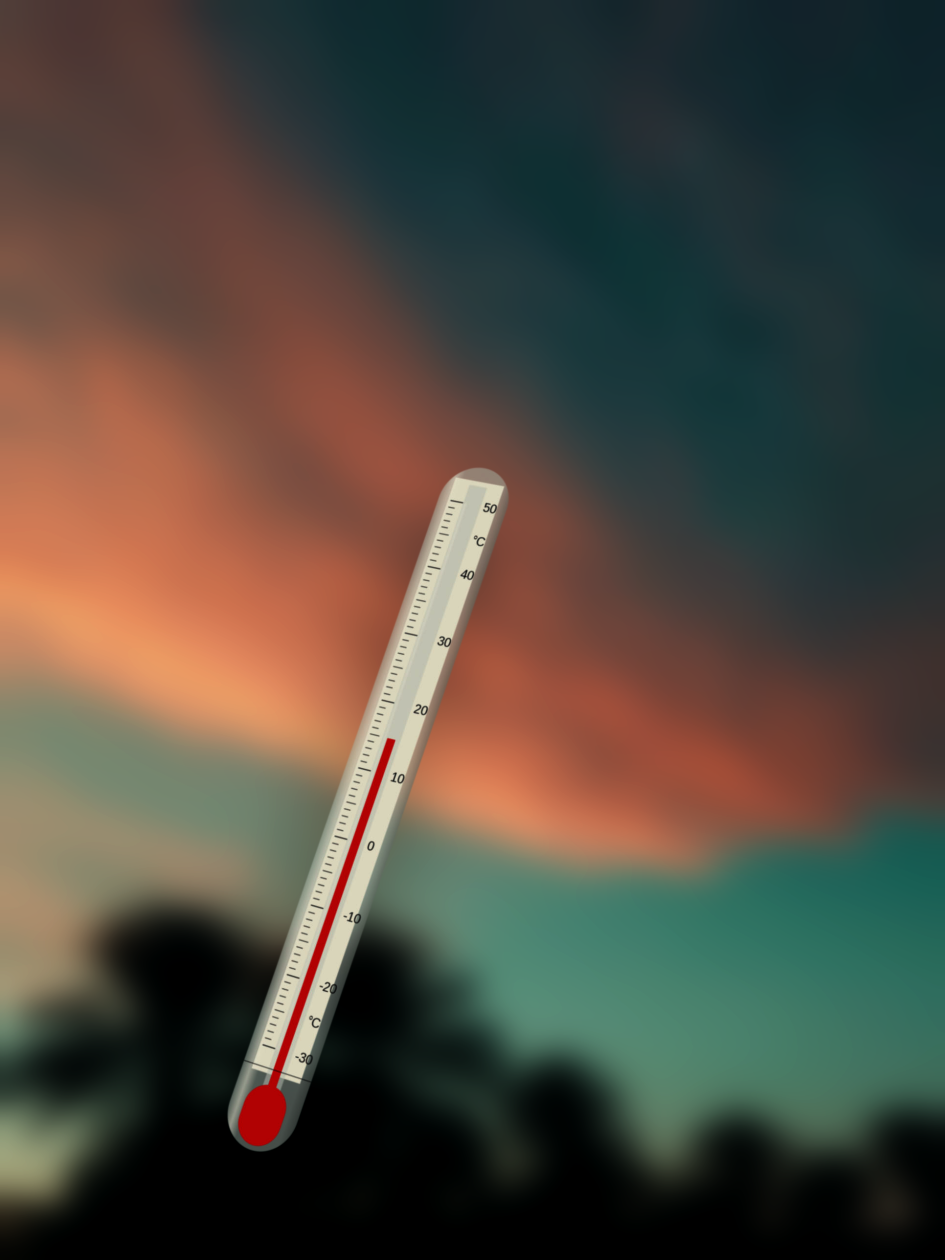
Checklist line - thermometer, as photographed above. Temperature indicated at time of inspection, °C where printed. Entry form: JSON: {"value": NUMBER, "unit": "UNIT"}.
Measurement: {"value": 15, "unit": "°C"}
